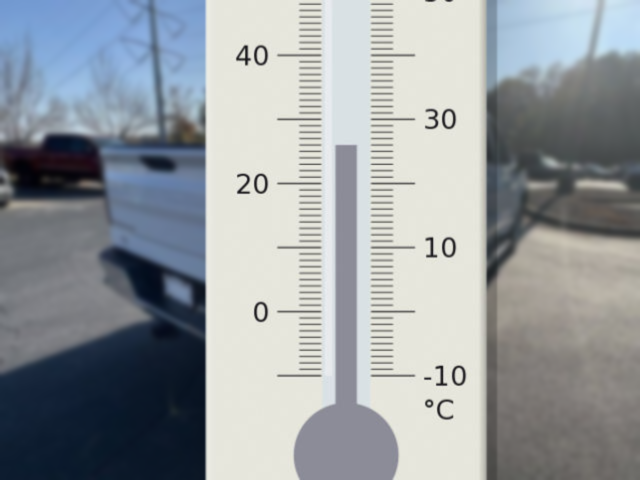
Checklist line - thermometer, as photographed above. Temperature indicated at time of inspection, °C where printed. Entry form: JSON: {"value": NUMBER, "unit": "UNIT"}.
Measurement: {"value": 26, "unit": "°C"}
